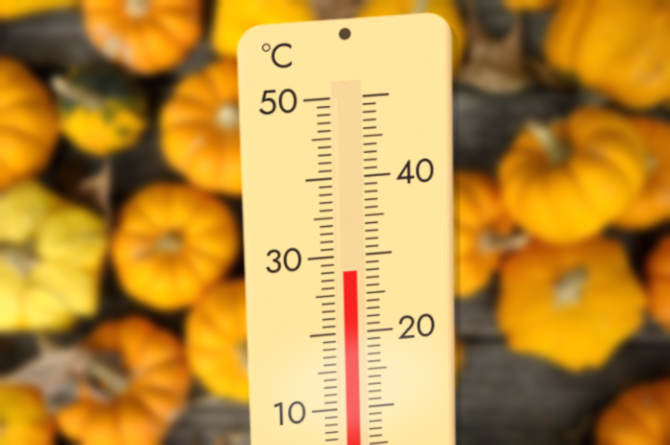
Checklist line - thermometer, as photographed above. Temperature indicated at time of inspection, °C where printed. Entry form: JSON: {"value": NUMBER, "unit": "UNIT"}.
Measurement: {"value": 28, "unit": "°C"}
